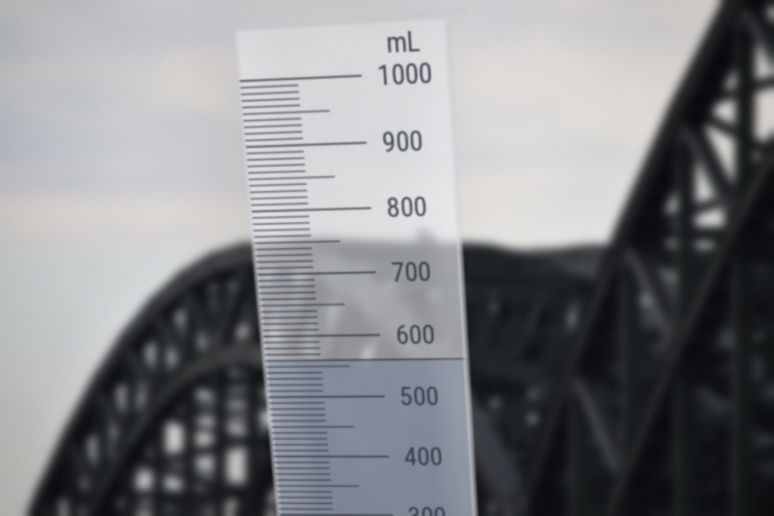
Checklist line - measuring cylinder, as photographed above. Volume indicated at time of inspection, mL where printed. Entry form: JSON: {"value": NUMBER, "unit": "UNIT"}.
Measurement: {"value": 560, "unit": "mL"}
